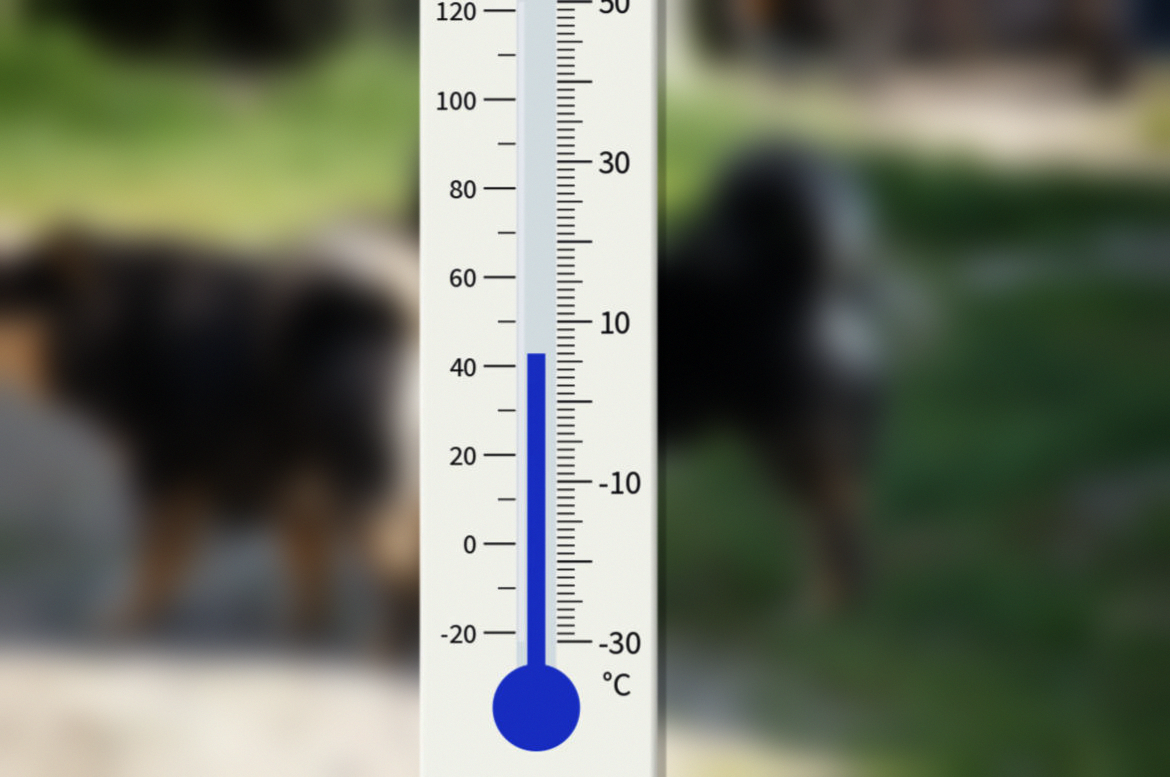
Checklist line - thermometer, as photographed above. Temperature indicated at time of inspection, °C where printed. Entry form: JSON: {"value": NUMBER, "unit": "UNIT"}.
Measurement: {"value": 6, "unit": "°C"}
